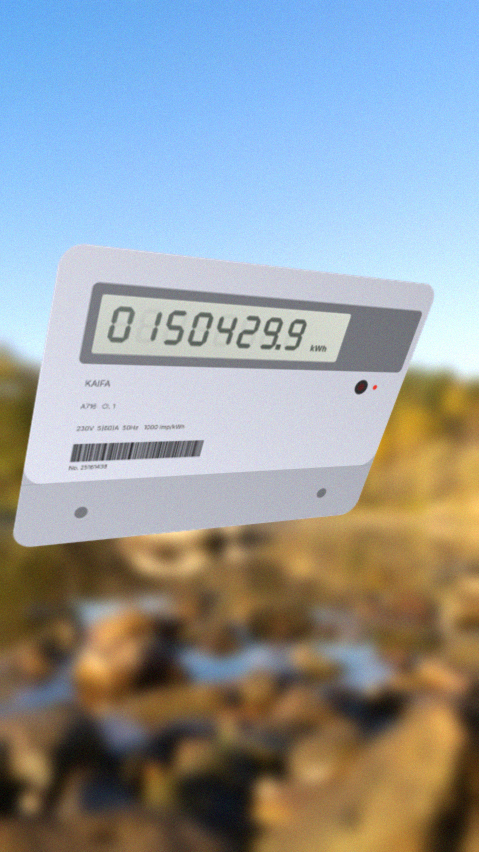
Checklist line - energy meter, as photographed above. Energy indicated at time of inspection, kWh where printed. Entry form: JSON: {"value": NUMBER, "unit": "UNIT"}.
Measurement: {"value": 150429.9, "unit": "kWh"}
